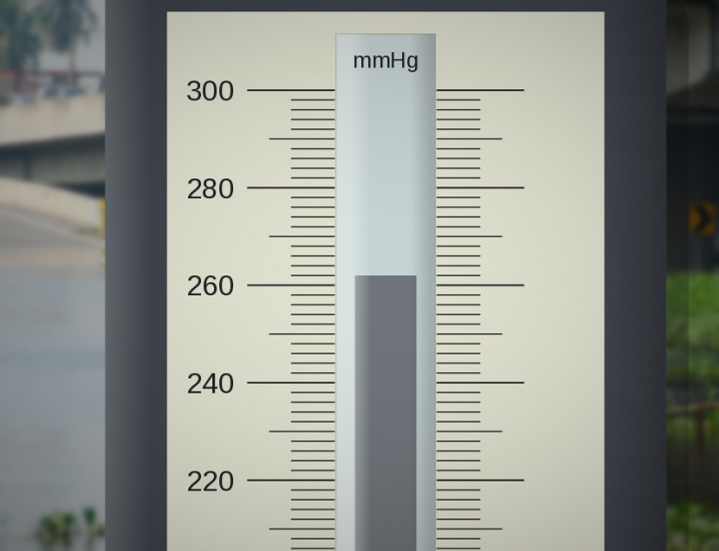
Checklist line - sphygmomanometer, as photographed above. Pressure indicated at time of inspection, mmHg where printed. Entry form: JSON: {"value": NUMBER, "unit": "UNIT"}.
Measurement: {"value": 262, "unit": "mmHg"}
